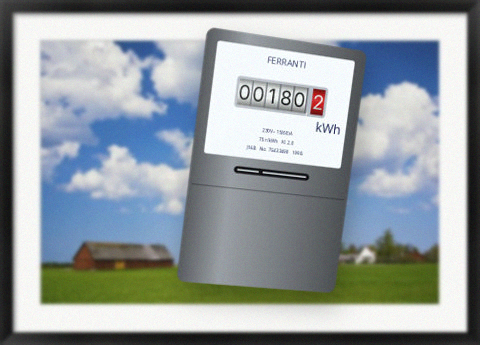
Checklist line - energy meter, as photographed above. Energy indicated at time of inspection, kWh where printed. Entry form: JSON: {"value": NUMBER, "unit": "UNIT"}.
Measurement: {"value": 180.2, "unit": "kWh"}
